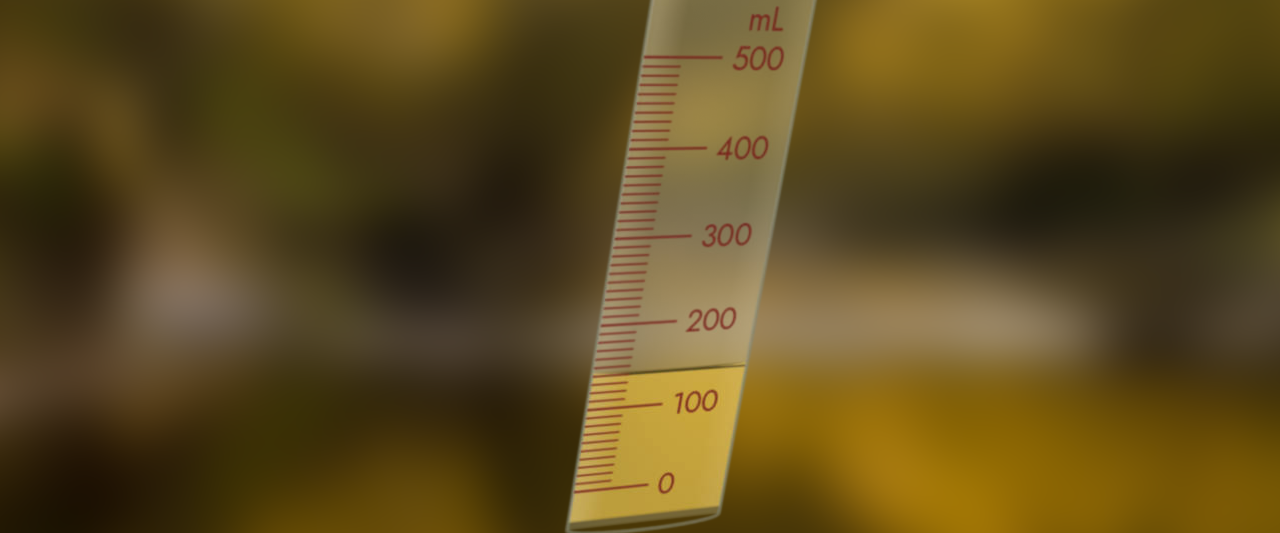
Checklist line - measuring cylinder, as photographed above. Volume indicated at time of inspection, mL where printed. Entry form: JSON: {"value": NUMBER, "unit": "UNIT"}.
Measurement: {"value": 140, "unit": "mL"}
